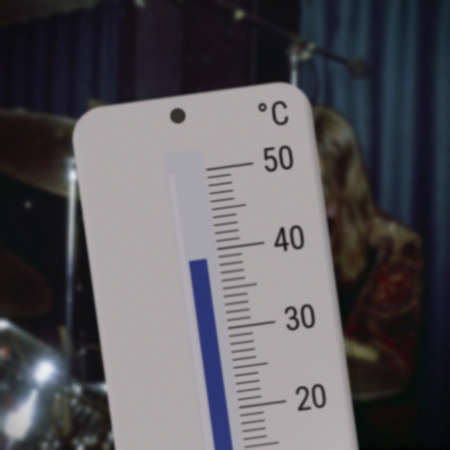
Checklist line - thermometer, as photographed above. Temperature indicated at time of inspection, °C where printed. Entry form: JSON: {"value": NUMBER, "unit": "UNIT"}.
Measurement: {"value": 39, "unit": "°C"}
